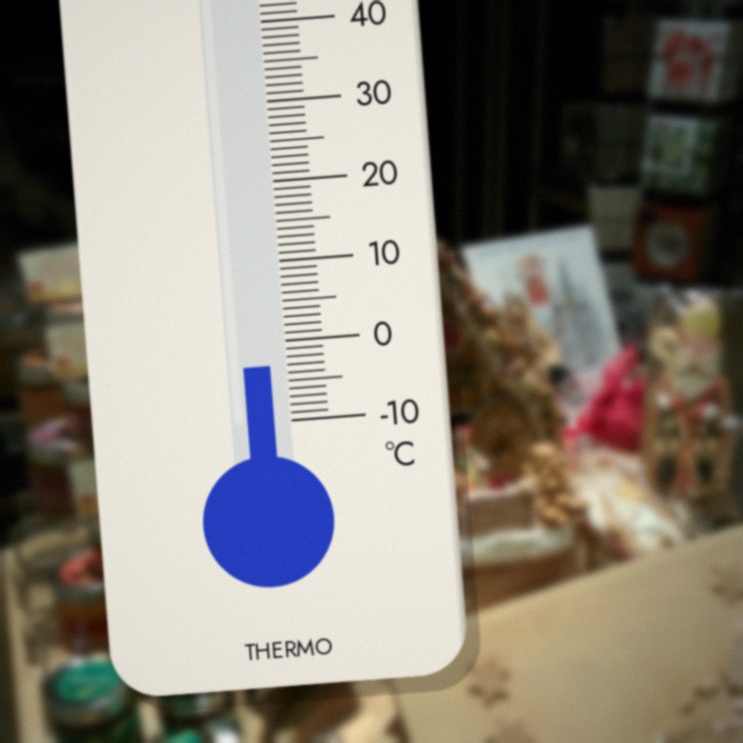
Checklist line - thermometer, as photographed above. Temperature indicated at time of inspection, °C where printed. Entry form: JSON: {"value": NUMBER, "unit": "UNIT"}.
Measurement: {"value": -3, "unit": "°C"}
